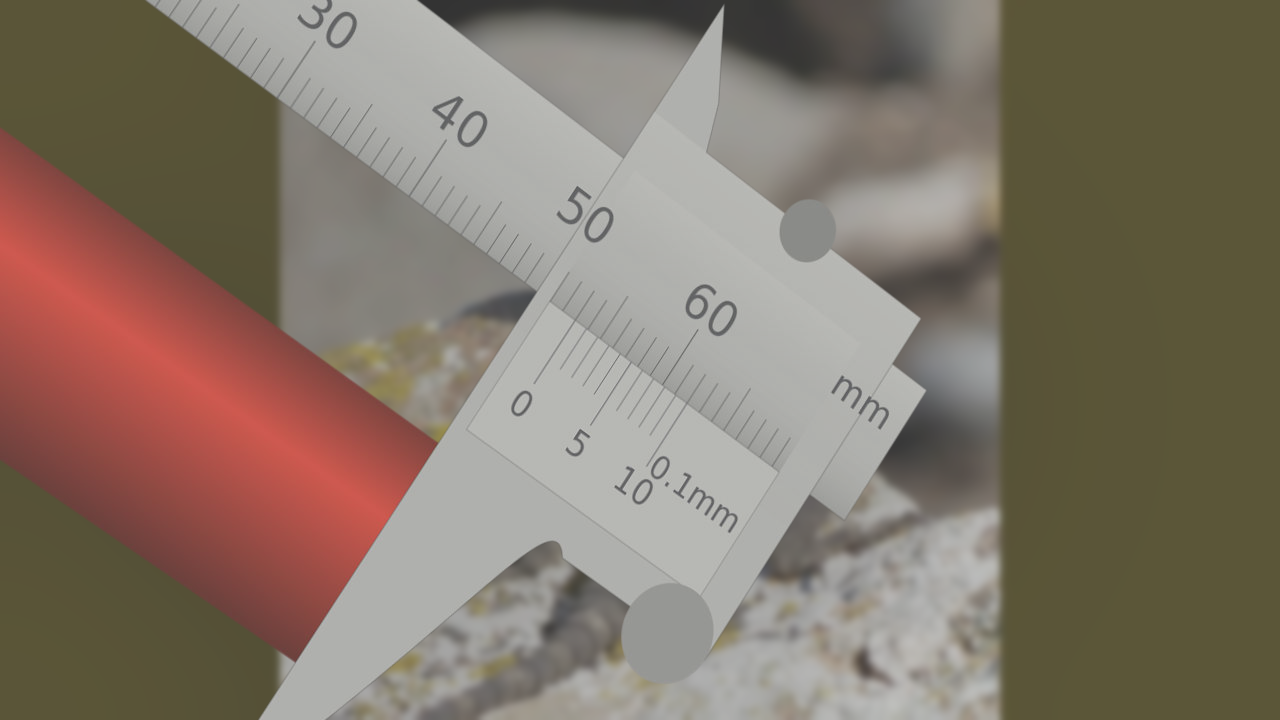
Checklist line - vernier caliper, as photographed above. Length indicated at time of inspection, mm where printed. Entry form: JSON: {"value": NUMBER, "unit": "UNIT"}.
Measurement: {"value": 53.0, "unit": "mm"}
